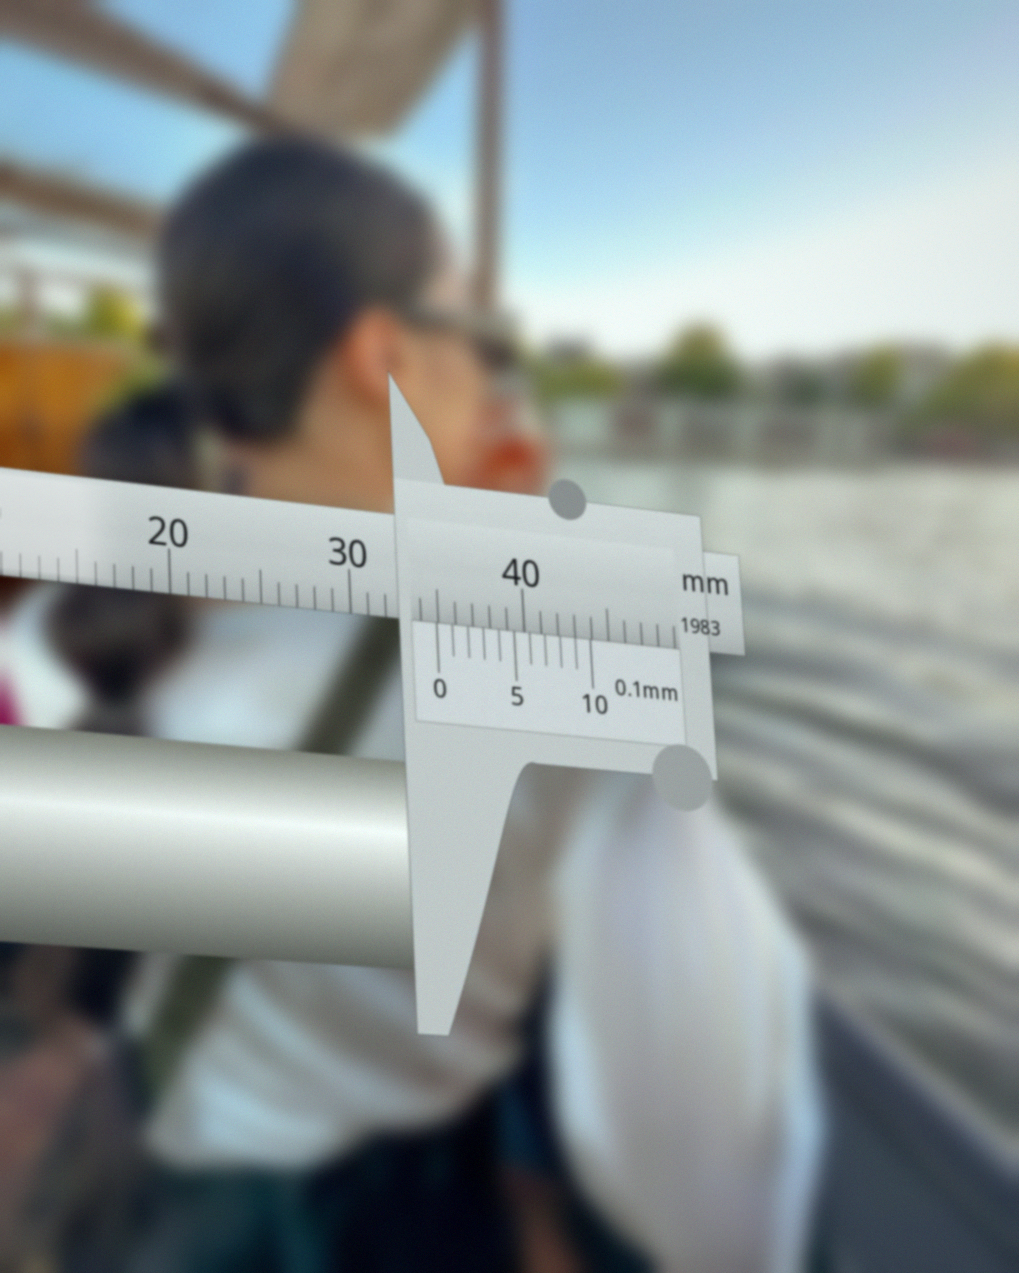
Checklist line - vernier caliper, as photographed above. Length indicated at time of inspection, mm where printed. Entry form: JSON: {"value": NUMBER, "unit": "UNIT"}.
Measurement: {"value": 34.9, "unit": "mm"}
